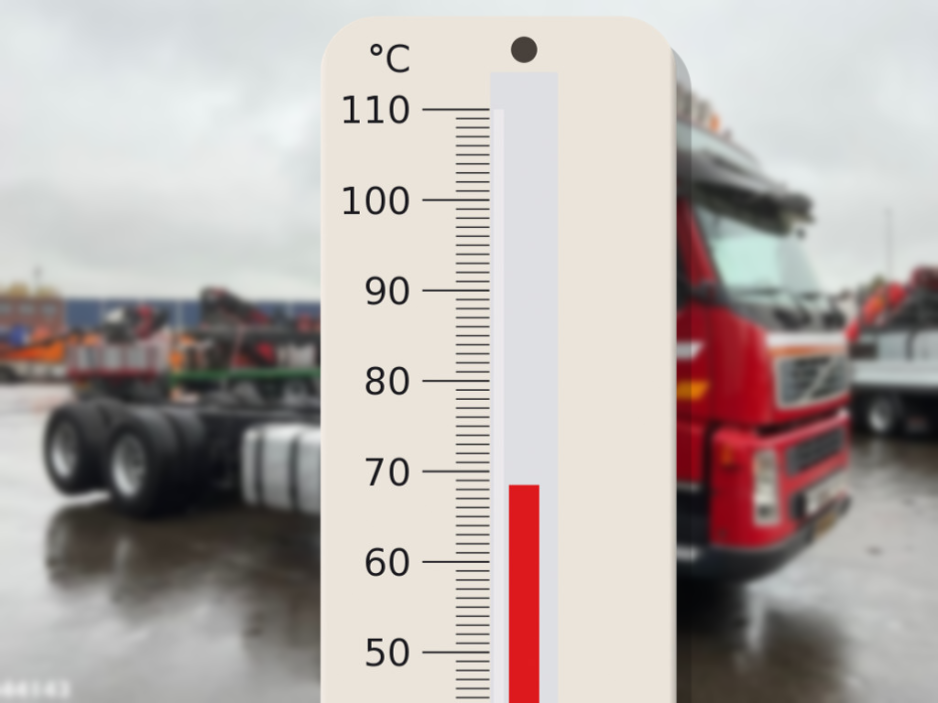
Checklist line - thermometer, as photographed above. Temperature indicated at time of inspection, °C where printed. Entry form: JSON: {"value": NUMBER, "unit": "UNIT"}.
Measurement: {"value": 68.5, "unit": "°C"}
